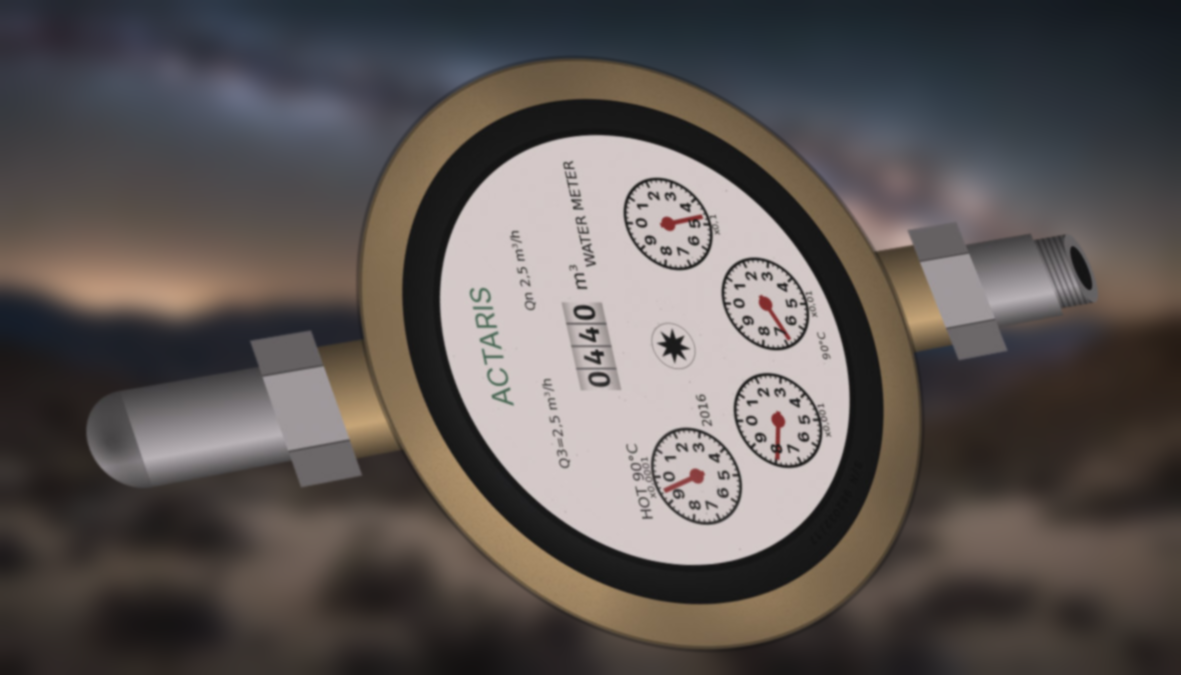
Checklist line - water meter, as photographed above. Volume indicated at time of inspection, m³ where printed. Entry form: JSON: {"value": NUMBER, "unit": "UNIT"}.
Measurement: {"value": 440.4679, "unit": "m³"}
